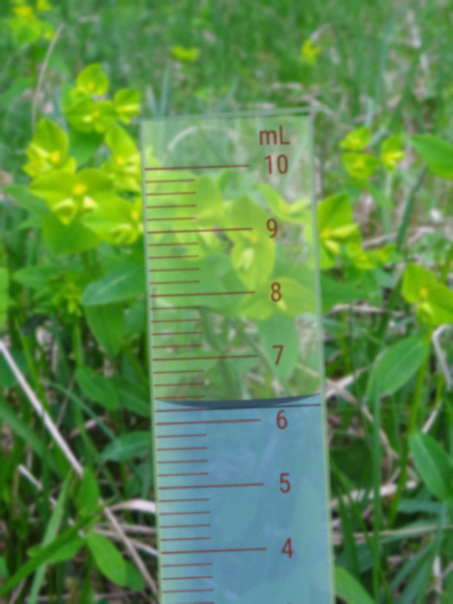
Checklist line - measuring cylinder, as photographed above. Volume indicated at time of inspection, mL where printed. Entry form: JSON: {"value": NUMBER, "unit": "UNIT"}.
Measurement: {"value": 6.2, "unit": "mL"}
